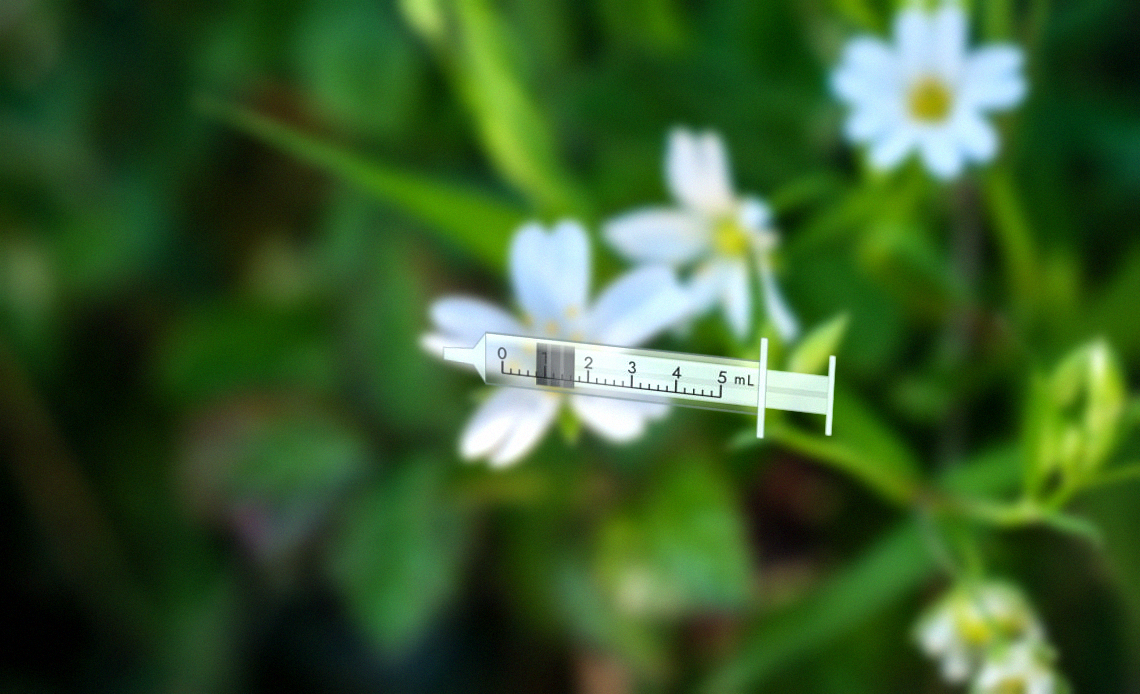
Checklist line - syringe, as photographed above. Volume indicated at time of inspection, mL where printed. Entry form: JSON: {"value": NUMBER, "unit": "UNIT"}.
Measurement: {"value": 0.8, "unit": "mL"}
